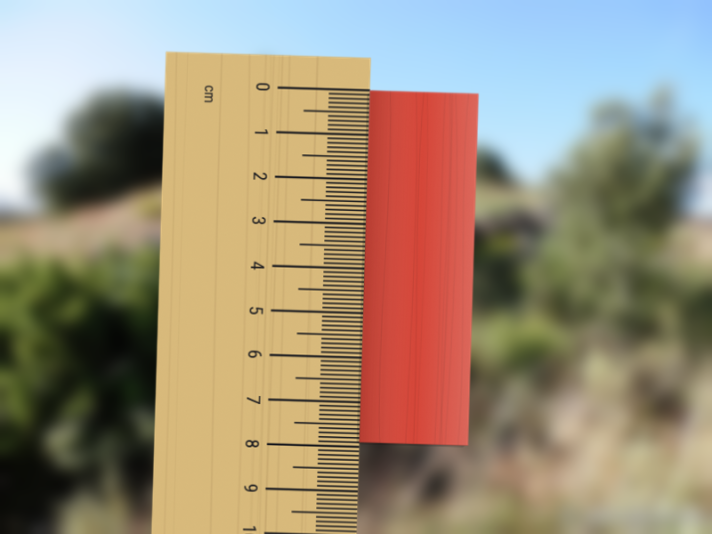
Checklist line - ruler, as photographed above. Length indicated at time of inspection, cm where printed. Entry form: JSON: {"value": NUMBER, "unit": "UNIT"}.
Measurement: {"value": 7.9, "unit": "cm"}
